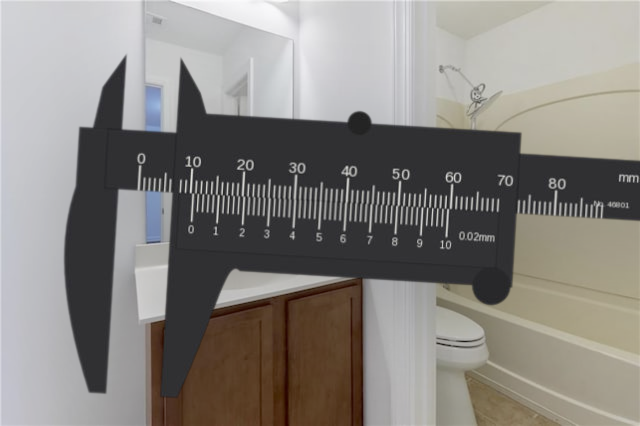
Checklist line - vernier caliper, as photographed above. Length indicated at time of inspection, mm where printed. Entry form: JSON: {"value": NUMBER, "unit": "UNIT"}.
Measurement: {"value": 10.5, "unit": "mm"}
